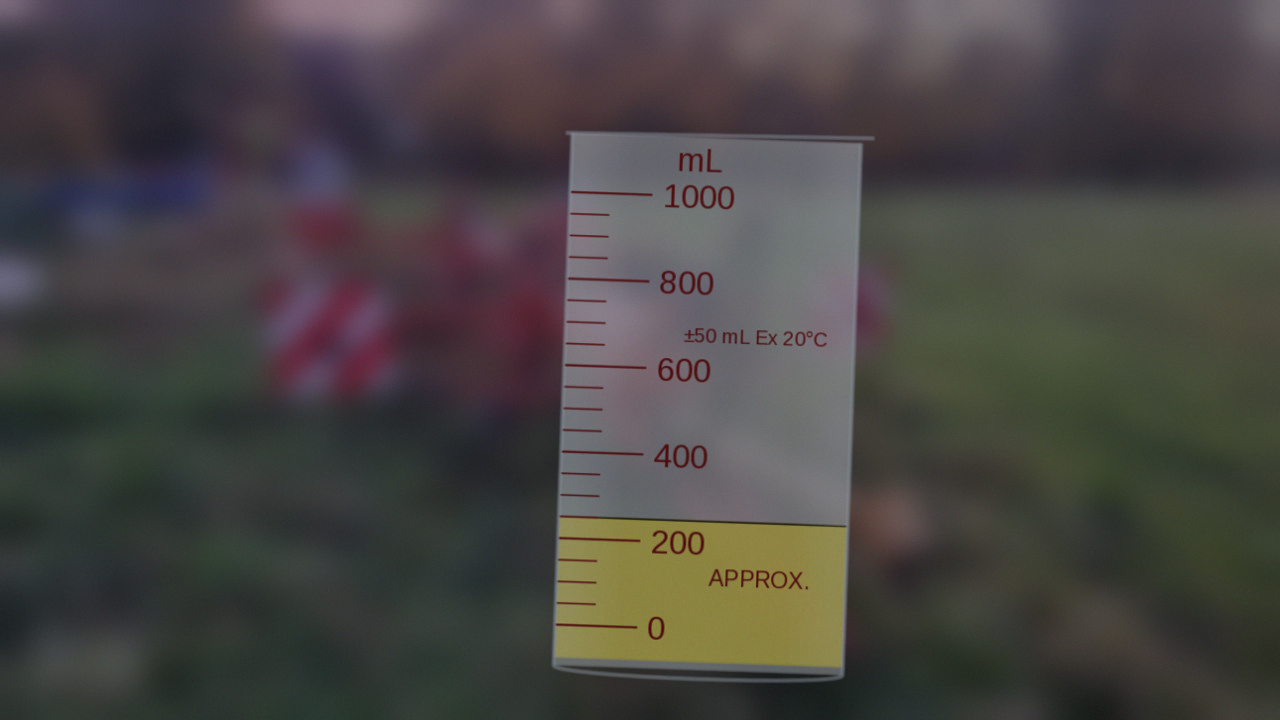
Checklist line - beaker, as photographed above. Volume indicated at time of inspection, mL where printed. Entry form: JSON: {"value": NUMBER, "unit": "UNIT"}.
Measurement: {"value": 250, "unit": "mL"}
